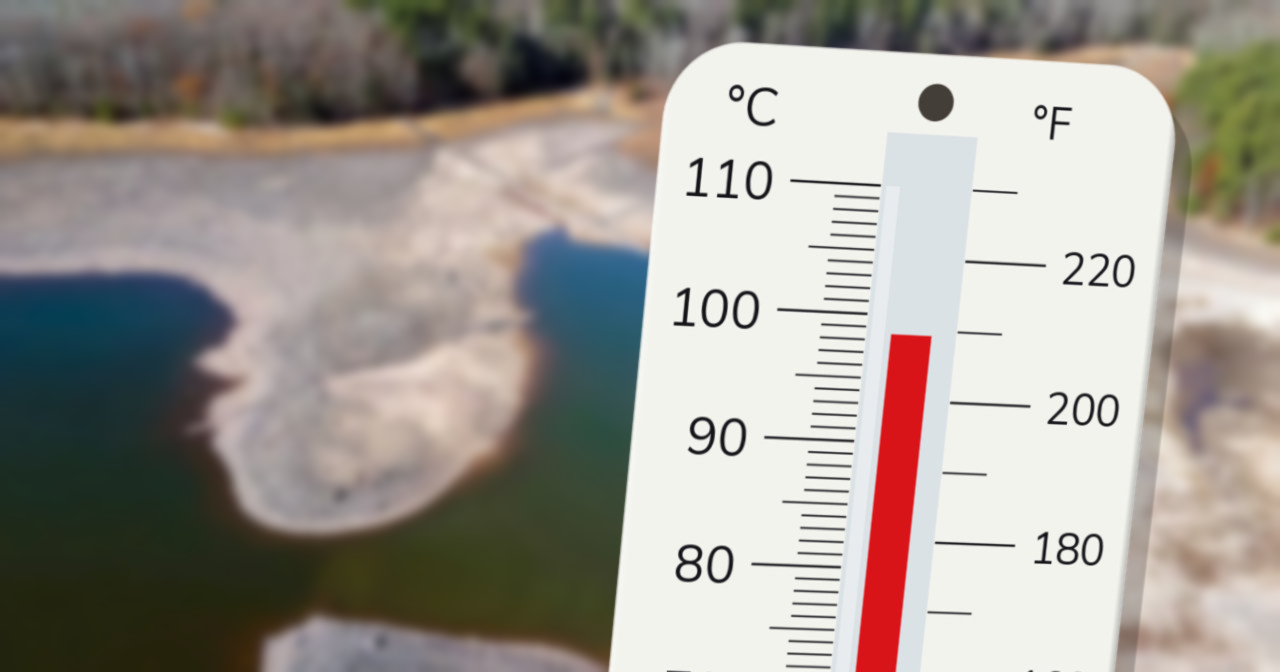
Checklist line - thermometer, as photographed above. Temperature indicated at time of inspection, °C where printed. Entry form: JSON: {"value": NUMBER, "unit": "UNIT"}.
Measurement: {"value": 98.5, "unit": "°C"}
